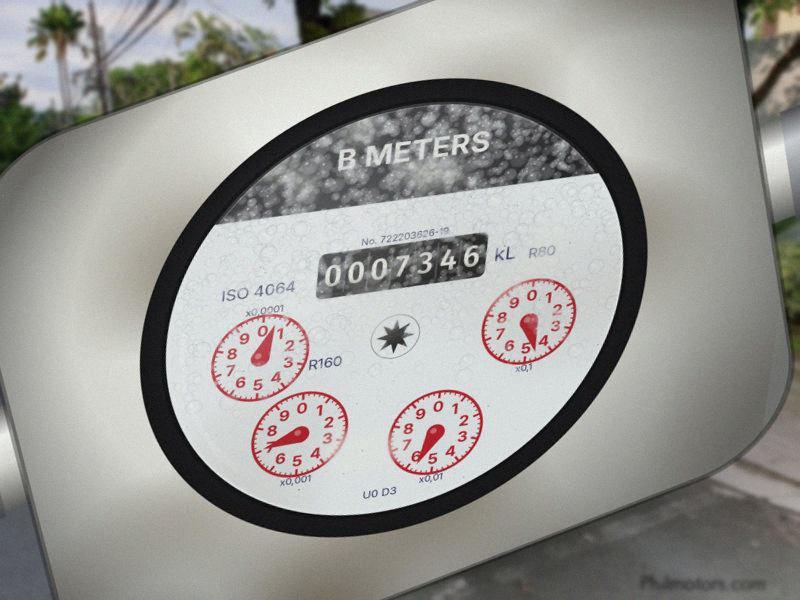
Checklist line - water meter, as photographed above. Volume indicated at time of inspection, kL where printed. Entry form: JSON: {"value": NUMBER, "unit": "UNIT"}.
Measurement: {"value": 7346.4570, "unit": "kL"}
